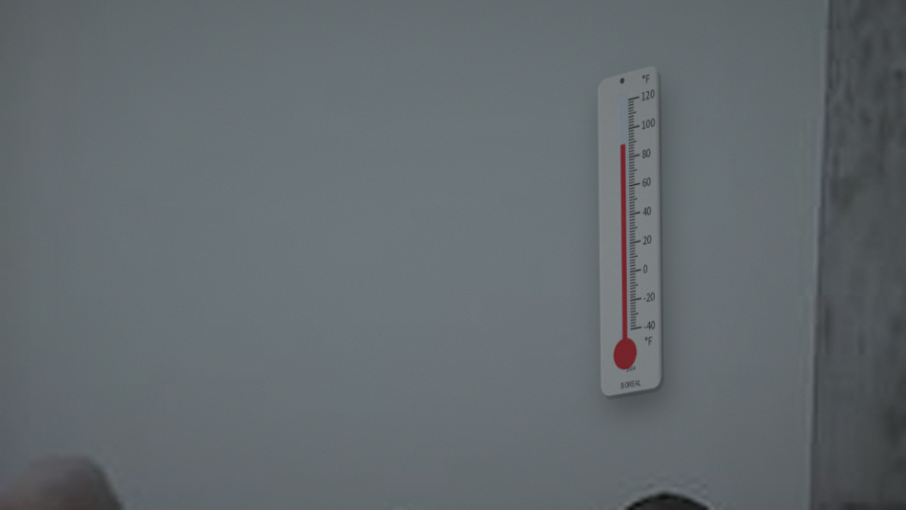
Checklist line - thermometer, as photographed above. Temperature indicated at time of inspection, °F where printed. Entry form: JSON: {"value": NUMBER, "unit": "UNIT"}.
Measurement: {"value": 90, "unit": "°F"}
